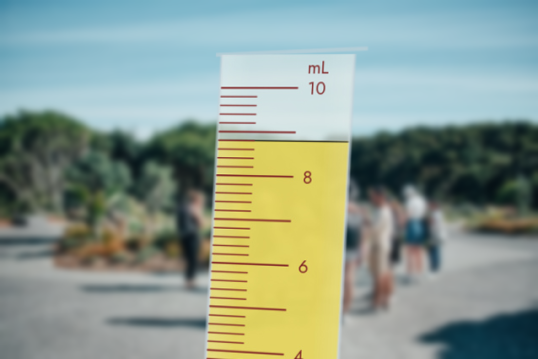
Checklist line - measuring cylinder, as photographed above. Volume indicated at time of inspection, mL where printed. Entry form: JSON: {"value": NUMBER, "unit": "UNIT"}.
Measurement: {"value": 8.8, "unit": "mL"}
